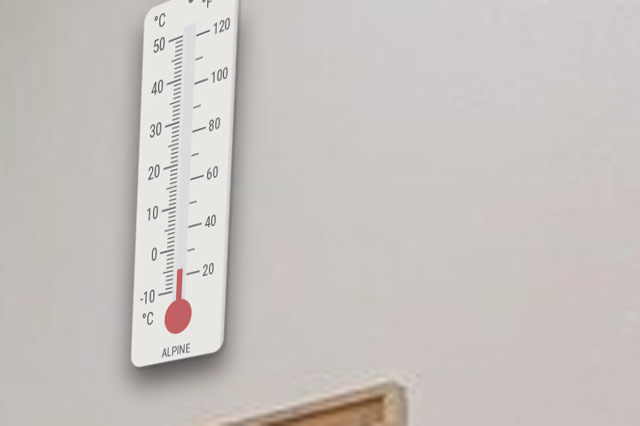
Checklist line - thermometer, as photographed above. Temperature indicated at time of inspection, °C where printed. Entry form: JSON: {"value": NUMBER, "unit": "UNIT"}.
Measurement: {"value": -5, "unit": "°C"}
